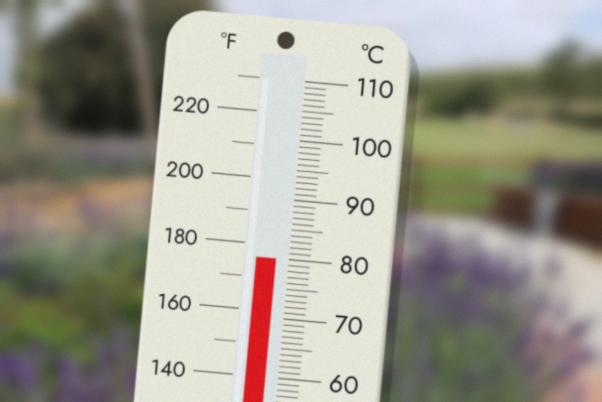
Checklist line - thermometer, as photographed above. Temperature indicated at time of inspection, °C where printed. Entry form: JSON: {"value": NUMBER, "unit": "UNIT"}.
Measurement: {"value": 80, "unit": "°C"}
